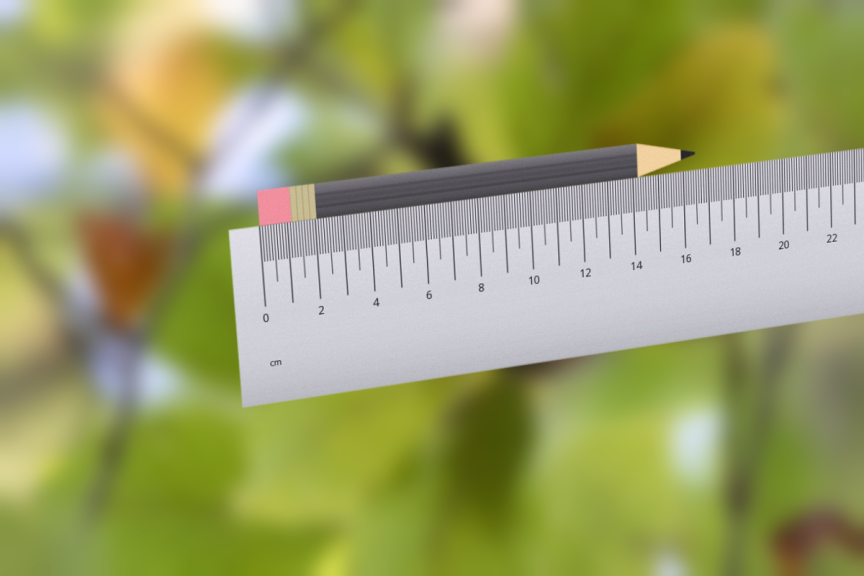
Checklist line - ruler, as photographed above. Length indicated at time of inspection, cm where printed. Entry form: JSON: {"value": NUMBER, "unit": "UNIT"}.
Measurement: {"value": 16.5, "unit": "cm"}
